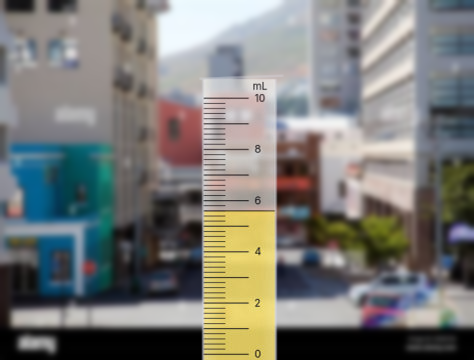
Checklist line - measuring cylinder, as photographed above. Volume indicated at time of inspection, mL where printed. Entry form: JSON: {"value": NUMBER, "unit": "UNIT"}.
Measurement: {"value": 5.6, "unit": "mL"}
